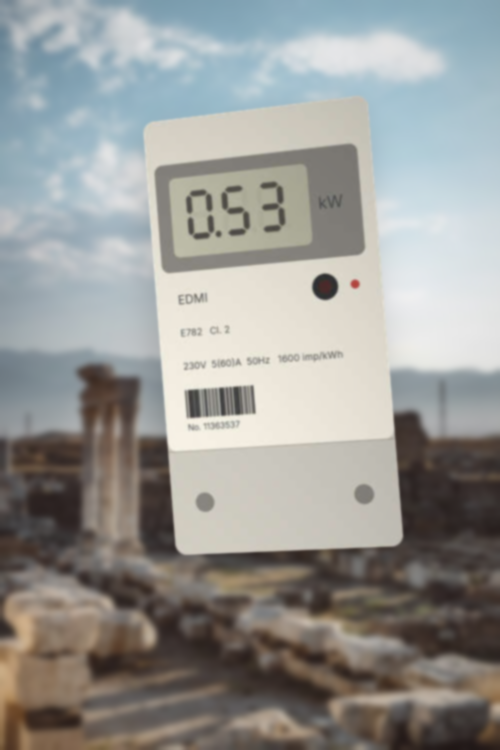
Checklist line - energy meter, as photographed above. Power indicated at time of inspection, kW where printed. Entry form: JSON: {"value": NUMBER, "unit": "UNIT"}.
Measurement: {"value": 0.53, "unit": "kW"}
